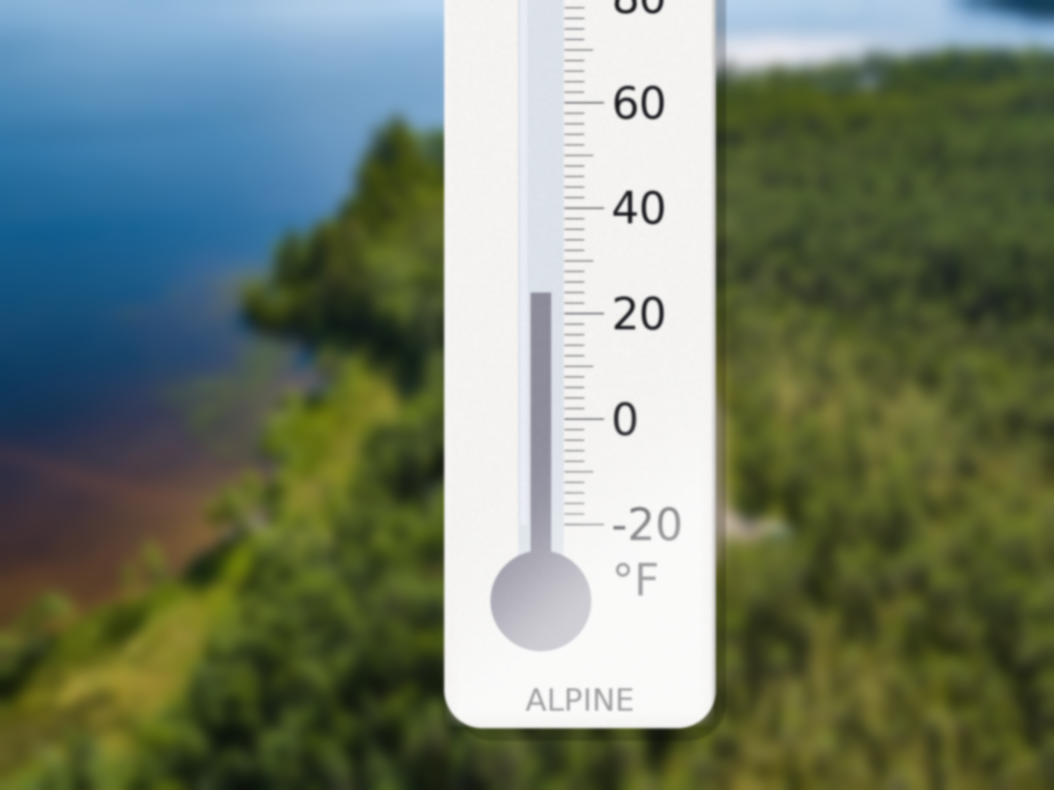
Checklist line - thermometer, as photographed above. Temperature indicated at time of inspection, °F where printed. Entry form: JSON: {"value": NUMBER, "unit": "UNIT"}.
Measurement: {"value": 24, "unit": "°F"}
